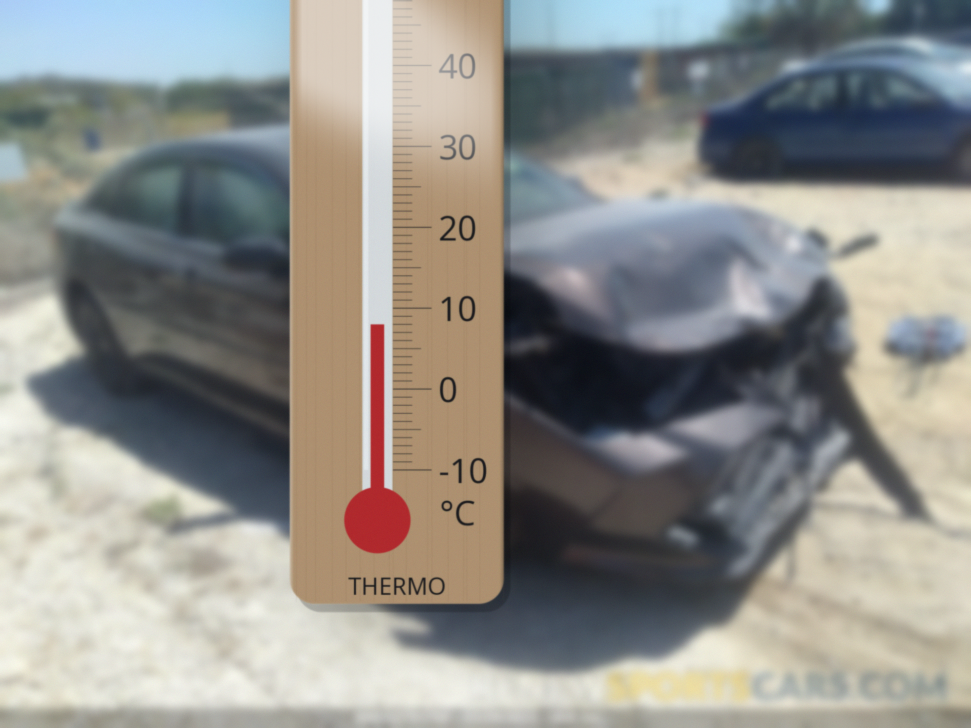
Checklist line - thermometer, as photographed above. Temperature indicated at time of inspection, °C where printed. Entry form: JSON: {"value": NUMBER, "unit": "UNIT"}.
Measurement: {"value": 8, "unit": "°C"}
